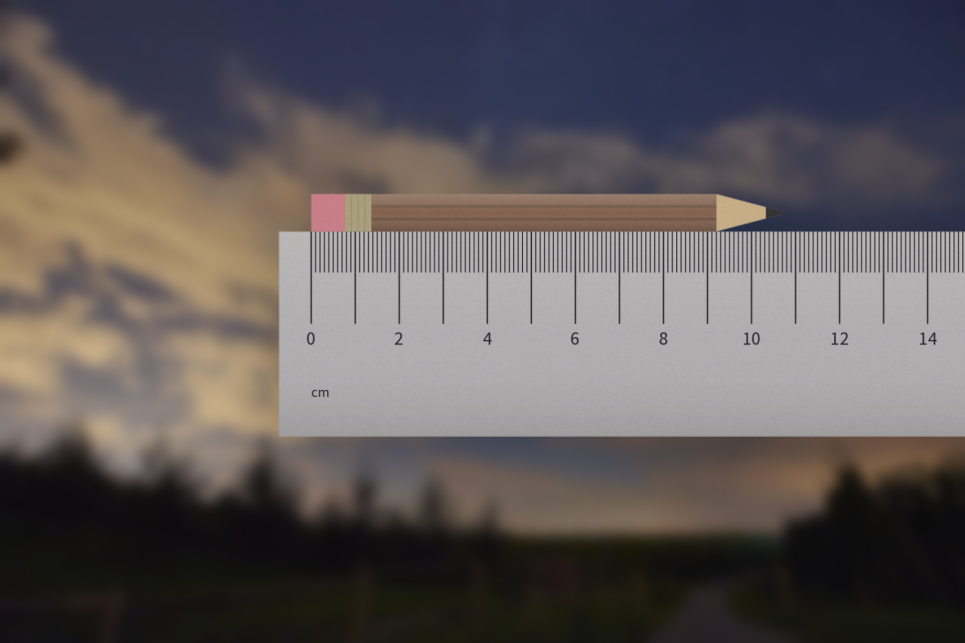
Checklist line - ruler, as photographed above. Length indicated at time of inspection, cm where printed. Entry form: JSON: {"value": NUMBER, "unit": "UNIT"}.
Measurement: {"value": 10.7, "unit": "cm"}
